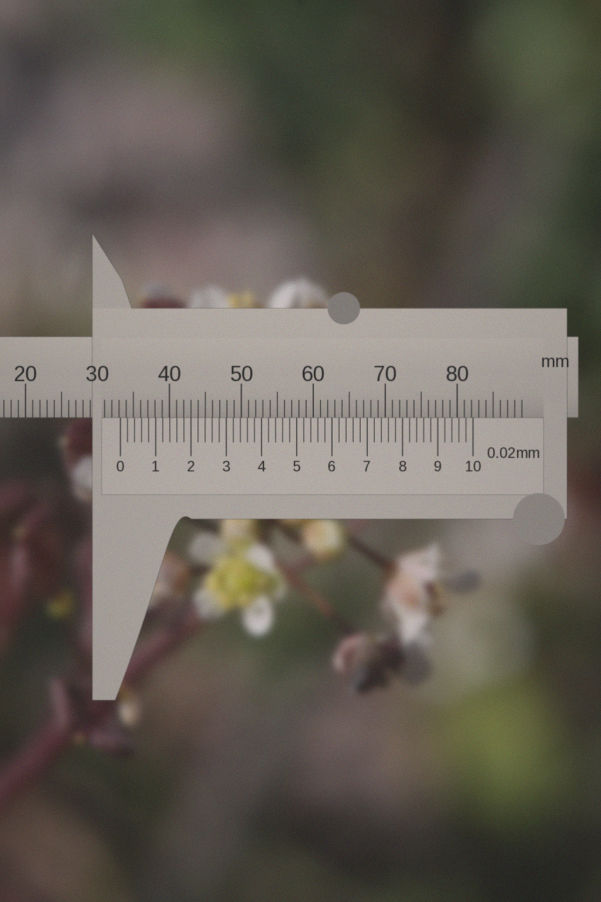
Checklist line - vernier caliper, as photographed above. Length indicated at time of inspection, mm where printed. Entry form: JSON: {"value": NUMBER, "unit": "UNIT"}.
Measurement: {"value": 33.2, "unit": "mm"}
